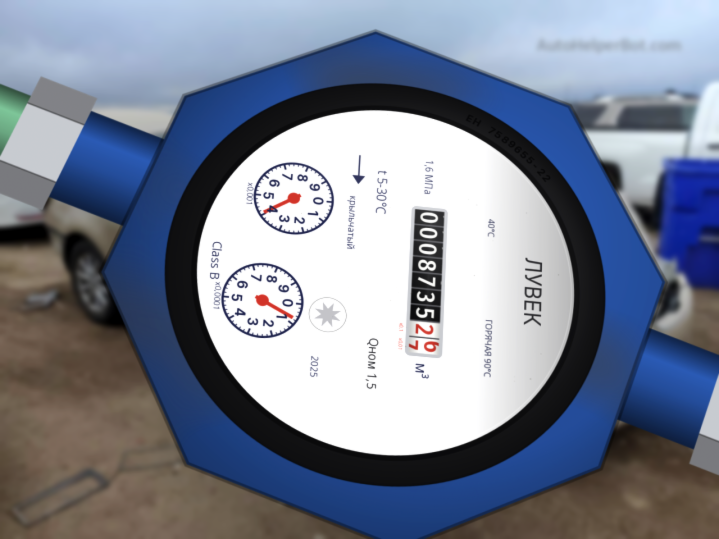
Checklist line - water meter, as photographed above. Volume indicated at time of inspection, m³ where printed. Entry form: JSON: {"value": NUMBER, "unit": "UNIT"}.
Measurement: {"value": 8735.2640, "unit": "m³"}
